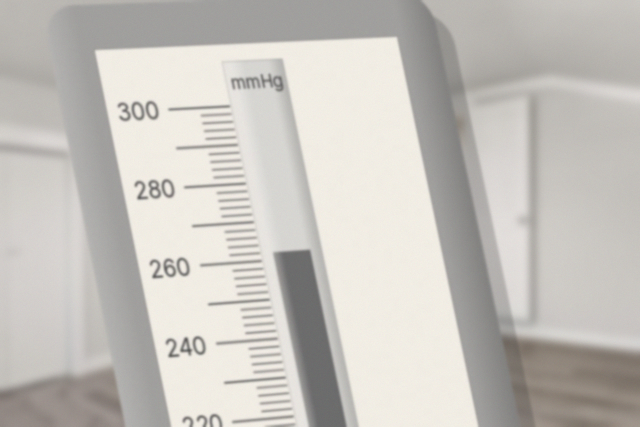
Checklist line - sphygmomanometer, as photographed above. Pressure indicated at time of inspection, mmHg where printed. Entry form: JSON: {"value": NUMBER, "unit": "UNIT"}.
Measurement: {"value": 262, "unit": "mmHg"}
